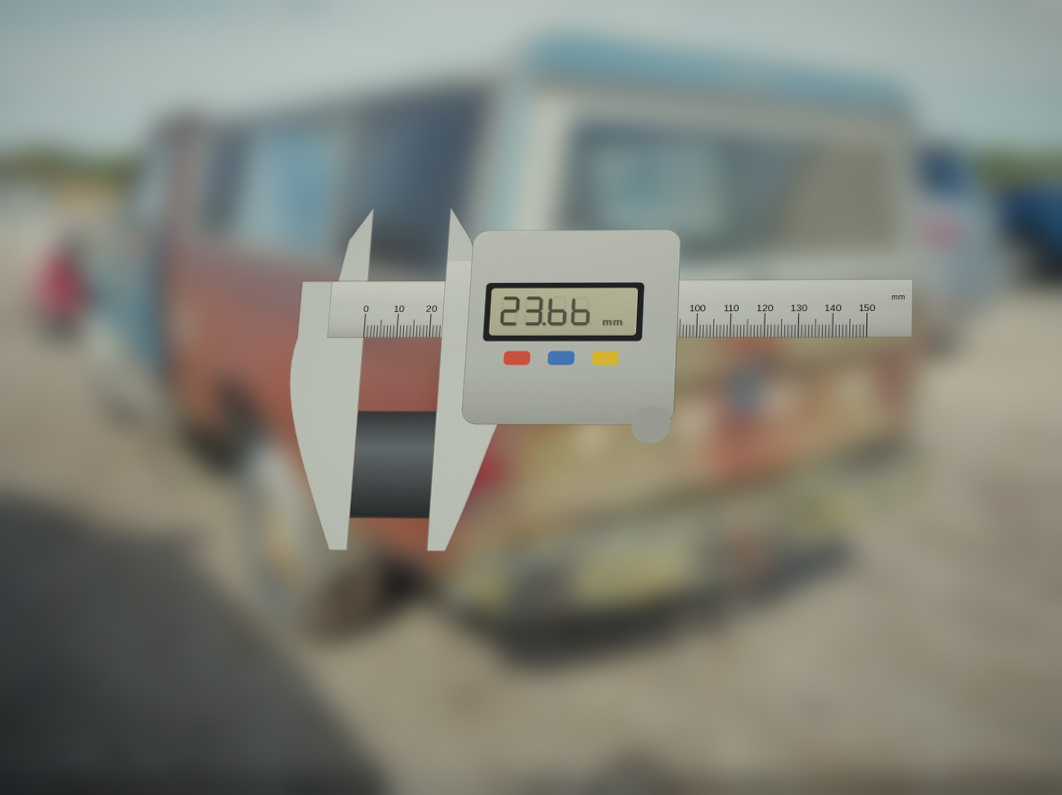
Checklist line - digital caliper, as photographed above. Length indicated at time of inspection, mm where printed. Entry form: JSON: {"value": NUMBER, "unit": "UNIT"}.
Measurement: {"value": 23.66, "unit": "mm"}
